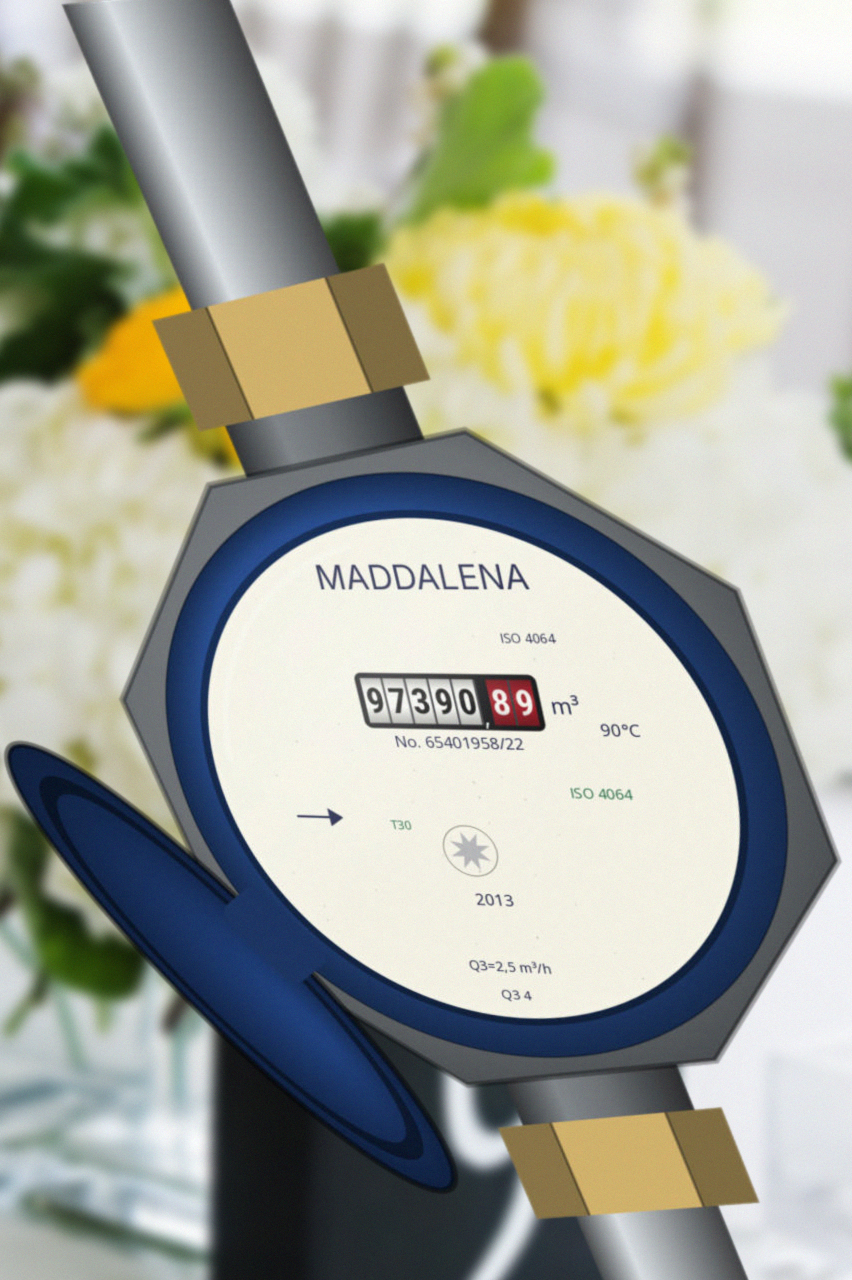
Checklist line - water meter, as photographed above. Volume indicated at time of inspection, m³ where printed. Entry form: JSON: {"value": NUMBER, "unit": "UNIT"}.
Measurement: {"value": 97390.89, "unit": "m³"}
